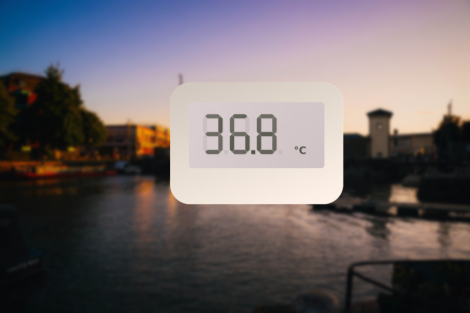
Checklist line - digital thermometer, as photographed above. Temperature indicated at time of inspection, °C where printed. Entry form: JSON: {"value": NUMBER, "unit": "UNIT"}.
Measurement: {"value": 36.8, "unit": "°C"}
